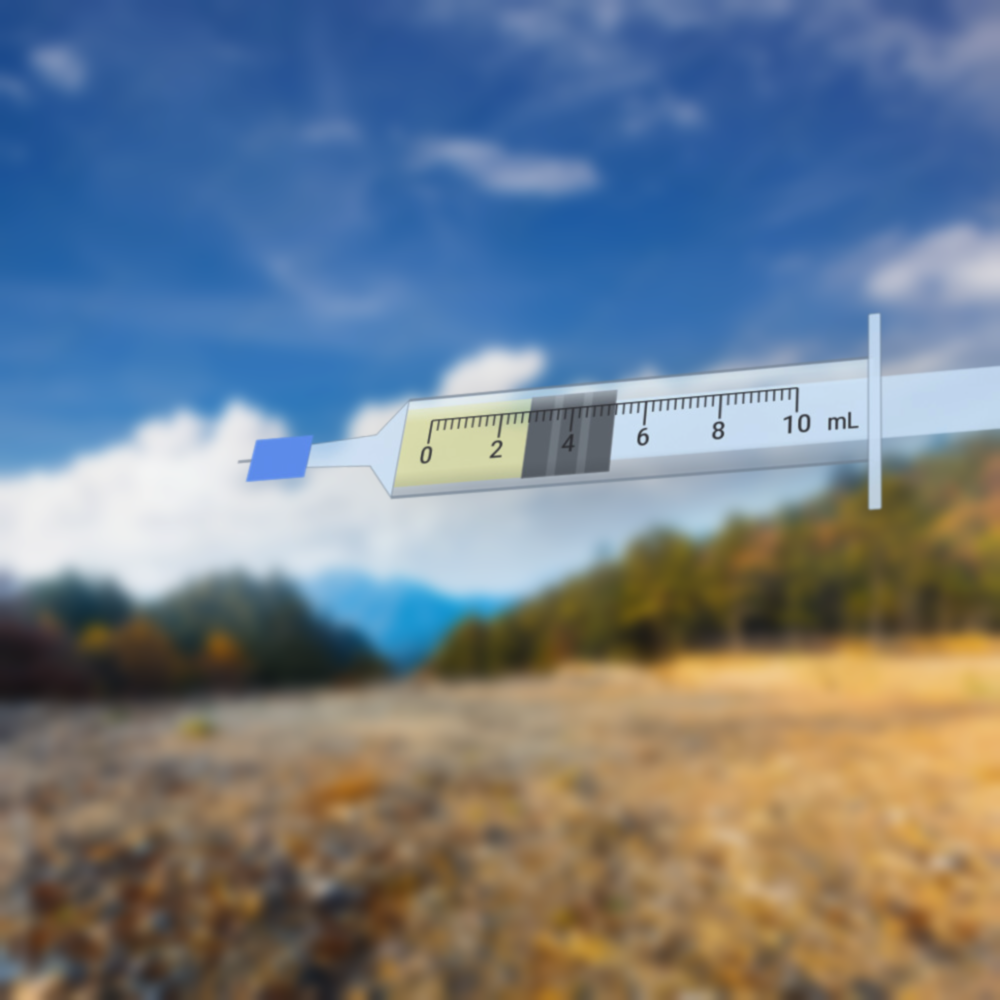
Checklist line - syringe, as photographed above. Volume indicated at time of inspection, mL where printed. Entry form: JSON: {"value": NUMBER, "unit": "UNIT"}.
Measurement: {"value": 2.8, "unit": "mL"}
